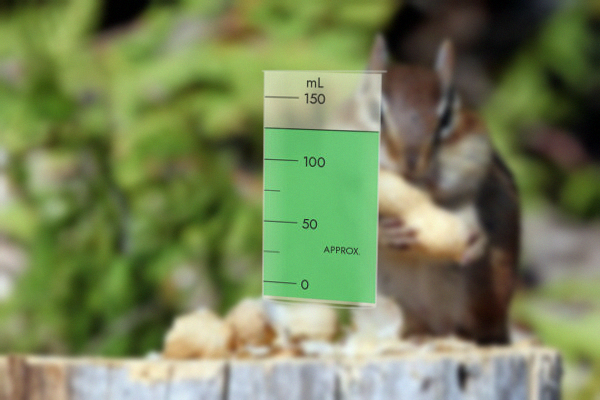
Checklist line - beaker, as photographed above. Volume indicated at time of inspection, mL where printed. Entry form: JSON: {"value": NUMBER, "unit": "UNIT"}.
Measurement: {"value": 125, "unit": "mL"}
